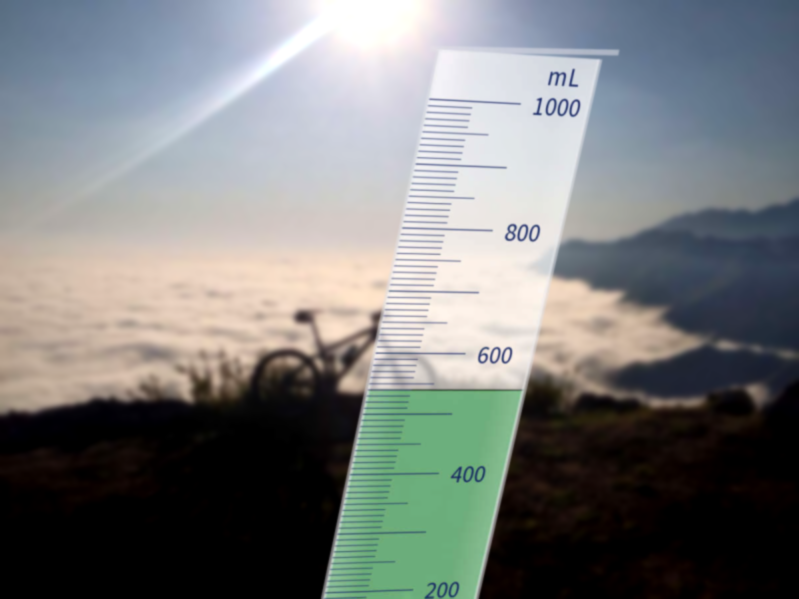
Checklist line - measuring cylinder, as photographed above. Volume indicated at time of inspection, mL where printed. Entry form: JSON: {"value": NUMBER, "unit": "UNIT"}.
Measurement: {"value": 540, "unit": "mL"}
